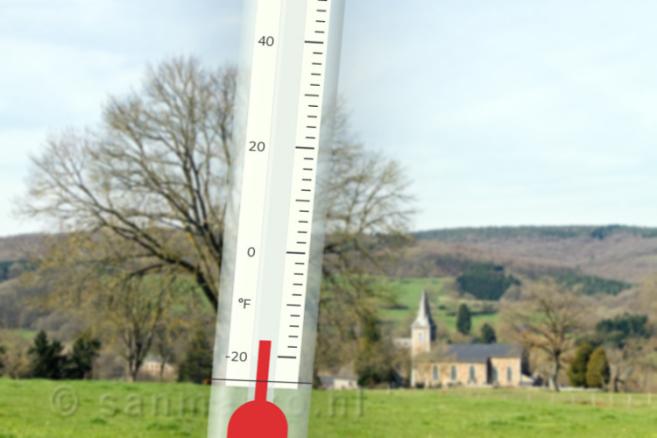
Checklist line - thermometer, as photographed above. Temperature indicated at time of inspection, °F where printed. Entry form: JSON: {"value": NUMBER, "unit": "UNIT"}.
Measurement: {"value": -17, "unit": "°F"}
